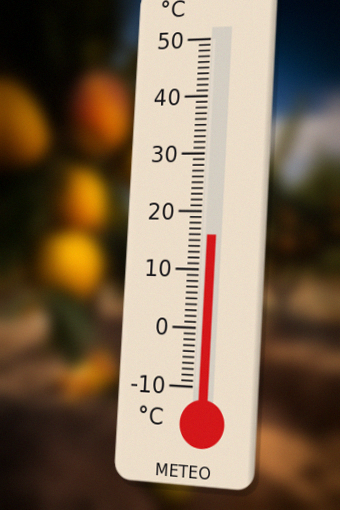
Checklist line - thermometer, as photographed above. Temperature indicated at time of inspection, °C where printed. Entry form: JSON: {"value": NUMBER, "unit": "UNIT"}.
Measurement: {"value": 16, "unit": "°C"}
